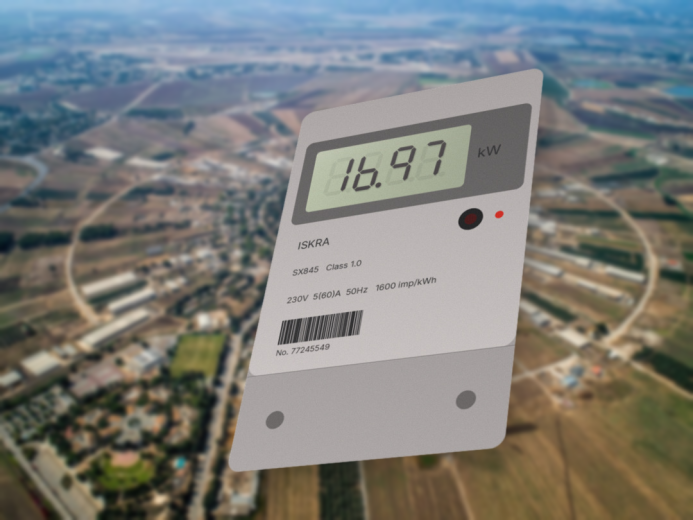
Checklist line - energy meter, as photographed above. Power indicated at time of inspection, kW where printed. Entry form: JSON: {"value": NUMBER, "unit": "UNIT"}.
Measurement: {"value": 16.97, "unit": "kW"}
